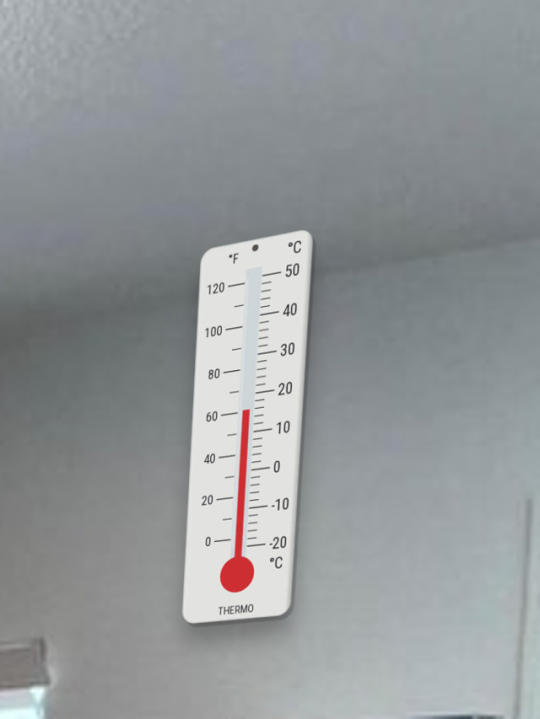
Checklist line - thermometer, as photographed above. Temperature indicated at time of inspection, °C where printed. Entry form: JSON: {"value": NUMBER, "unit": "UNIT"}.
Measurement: {"value": 16, "unit": "°C"}
